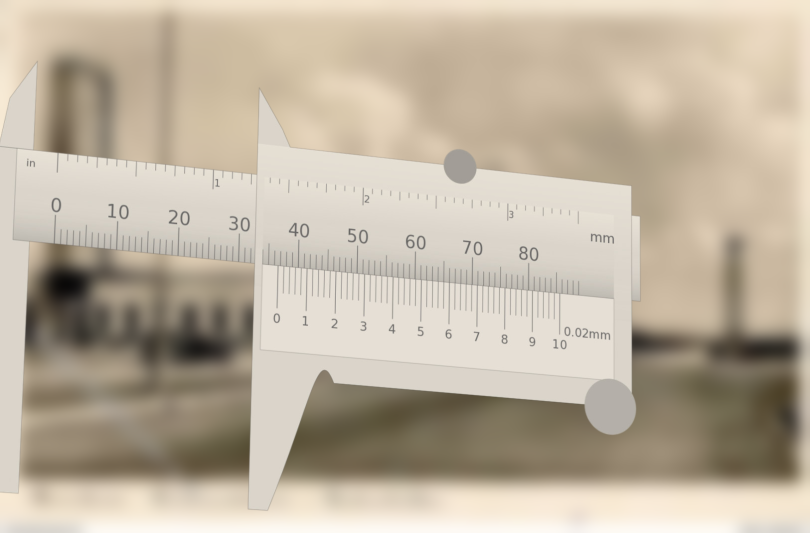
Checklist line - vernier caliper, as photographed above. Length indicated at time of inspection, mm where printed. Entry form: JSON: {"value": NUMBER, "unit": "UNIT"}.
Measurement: {"value": 36.6, "unit": "mm"}
